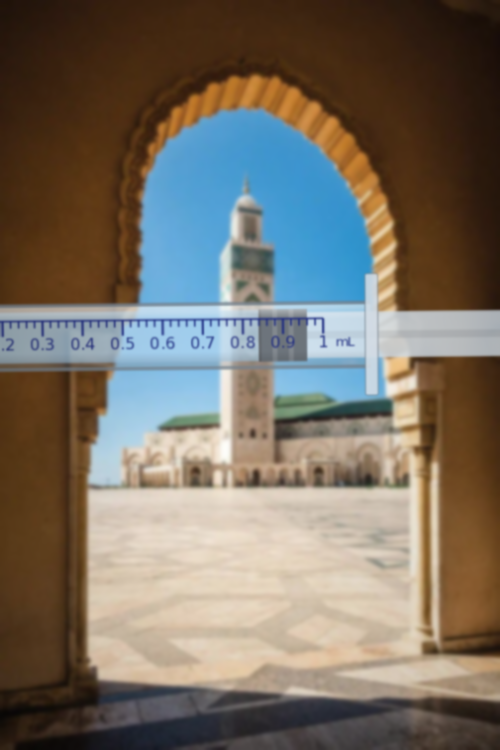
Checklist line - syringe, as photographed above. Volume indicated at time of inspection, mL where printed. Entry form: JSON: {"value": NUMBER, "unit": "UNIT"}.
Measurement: {"value": 0.84, "unit": "mL"}
